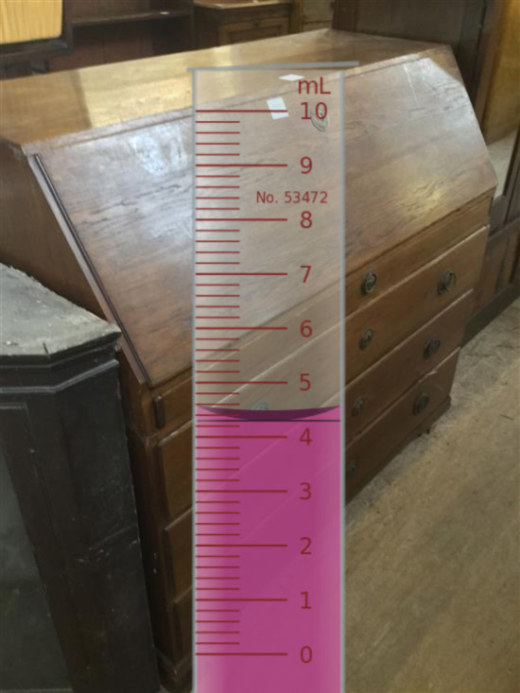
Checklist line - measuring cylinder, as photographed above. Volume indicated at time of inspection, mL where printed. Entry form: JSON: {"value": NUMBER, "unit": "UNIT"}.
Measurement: {"value": 4.3, "unit": "mL"}
